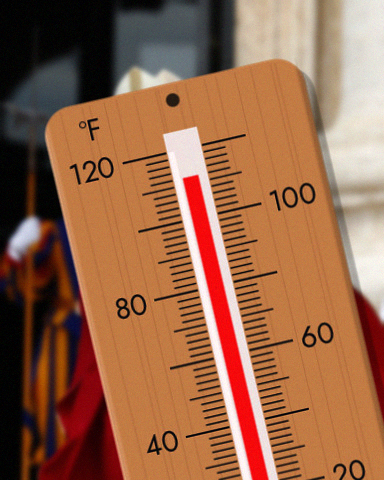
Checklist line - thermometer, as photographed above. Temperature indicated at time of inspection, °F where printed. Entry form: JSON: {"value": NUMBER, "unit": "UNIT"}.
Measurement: {"value": 112, "unit": "°F"}
